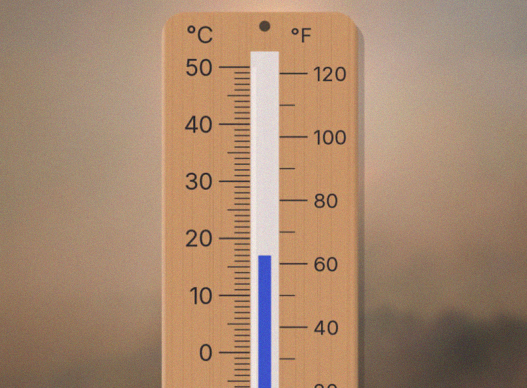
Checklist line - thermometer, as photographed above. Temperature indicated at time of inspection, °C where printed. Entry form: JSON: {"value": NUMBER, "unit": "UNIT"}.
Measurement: {"value": 17, "unit": "°C"}
